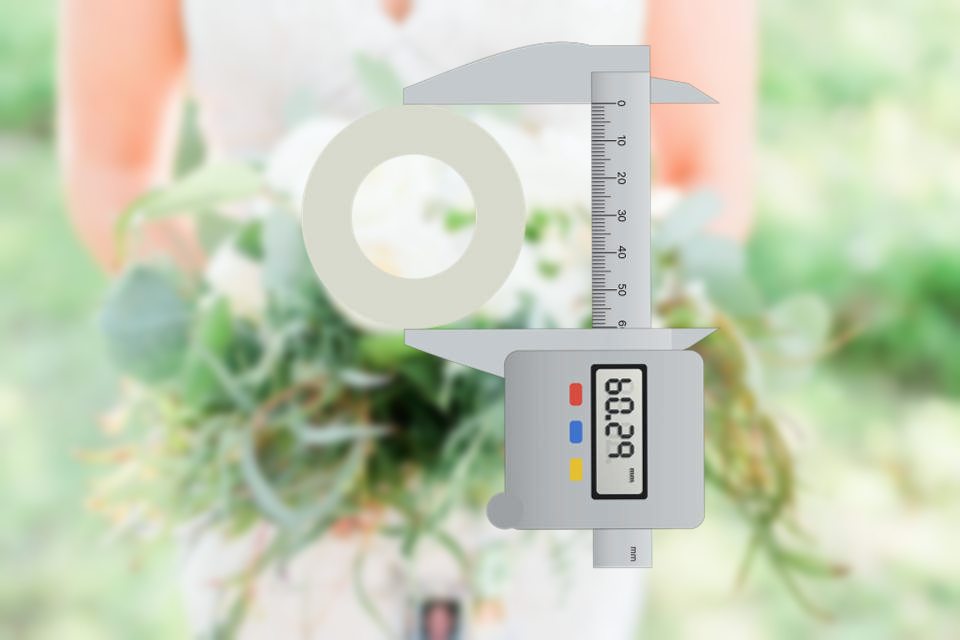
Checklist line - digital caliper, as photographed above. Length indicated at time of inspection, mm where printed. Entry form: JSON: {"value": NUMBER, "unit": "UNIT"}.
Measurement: {"value": 60.29, "unit": "mm"}
